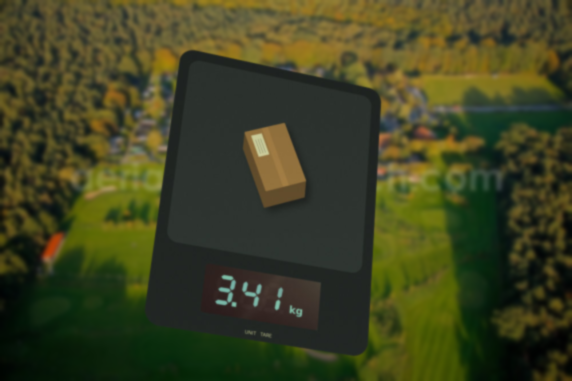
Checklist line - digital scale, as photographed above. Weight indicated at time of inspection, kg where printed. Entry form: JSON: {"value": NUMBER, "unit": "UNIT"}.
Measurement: {"value": 3.41, "unit": "kg"}
